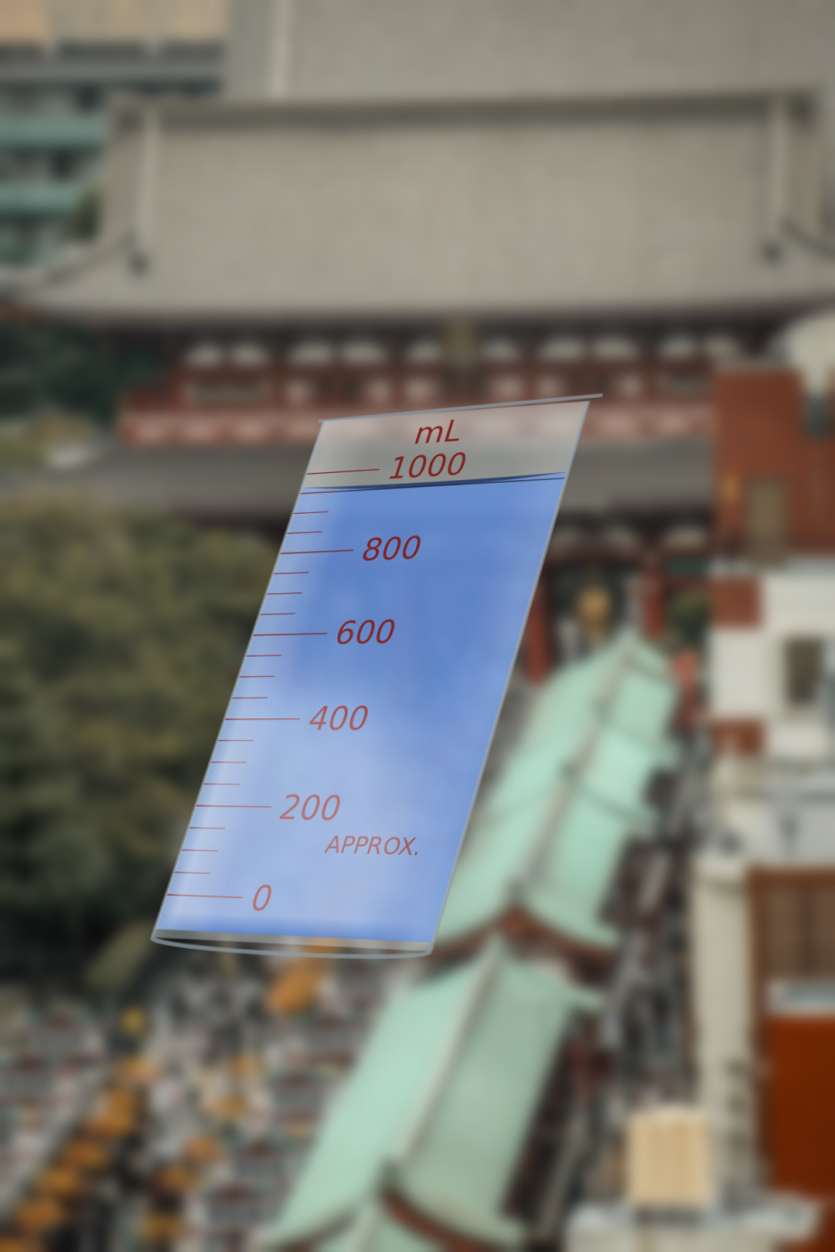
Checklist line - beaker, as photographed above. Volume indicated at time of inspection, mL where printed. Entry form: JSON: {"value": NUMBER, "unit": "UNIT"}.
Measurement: {"value": 950, "unit": "mL"}
